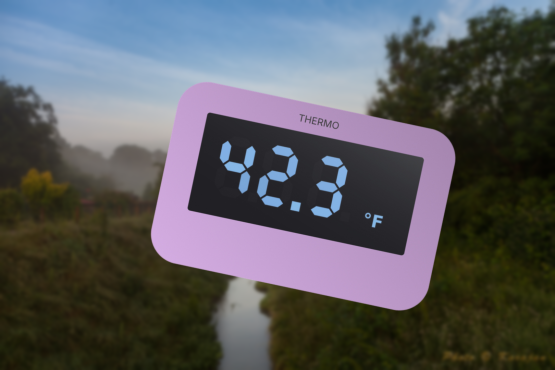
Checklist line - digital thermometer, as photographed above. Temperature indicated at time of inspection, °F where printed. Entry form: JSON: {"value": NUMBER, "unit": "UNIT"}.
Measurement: {"value": 42.3, "unit": "°F"}
